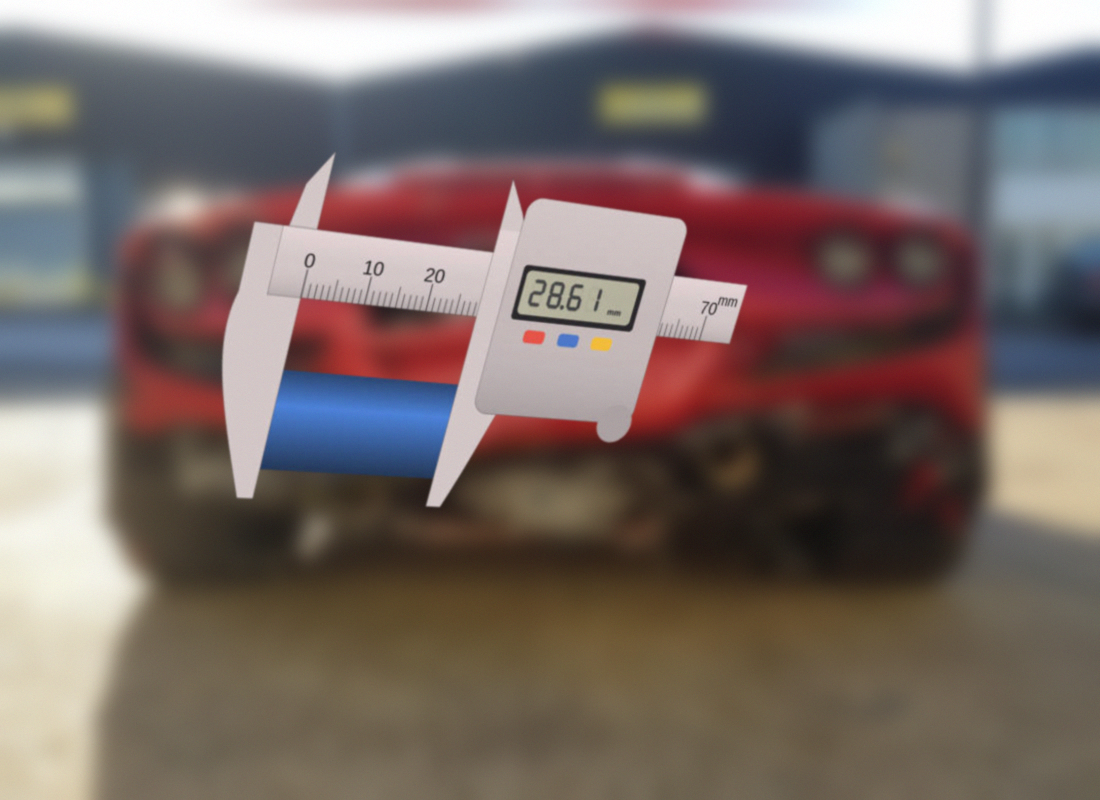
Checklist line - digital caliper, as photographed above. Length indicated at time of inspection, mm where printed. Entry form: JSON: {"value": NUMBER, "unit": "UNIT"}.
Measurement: {"value": 28.61, "unit": "mm"}
